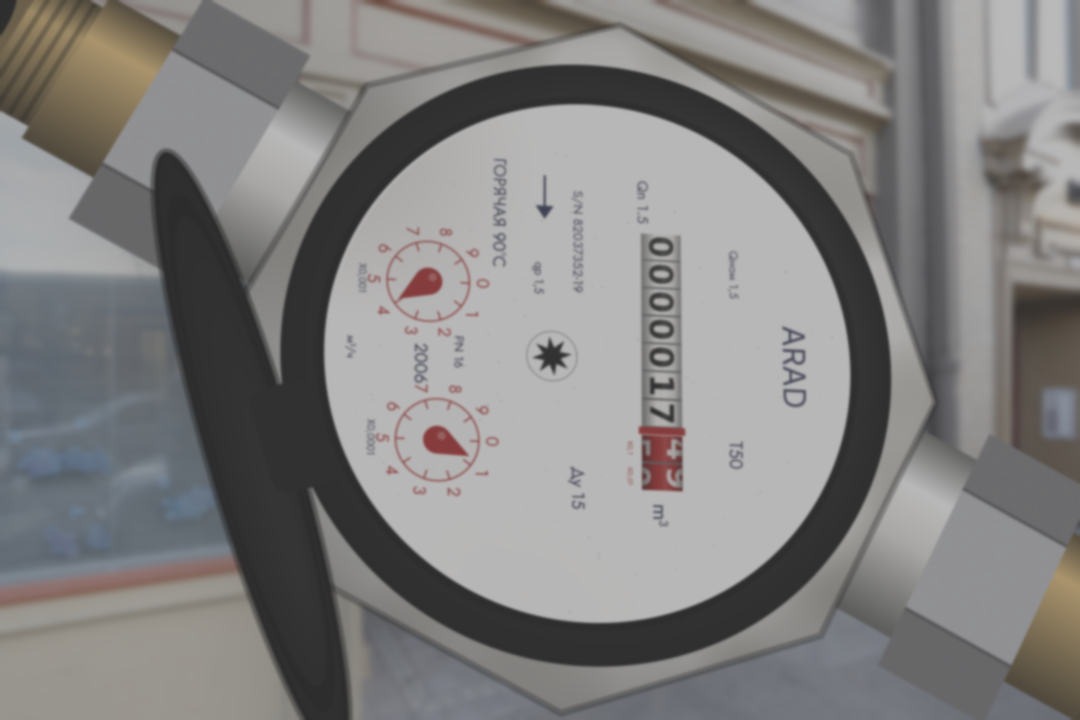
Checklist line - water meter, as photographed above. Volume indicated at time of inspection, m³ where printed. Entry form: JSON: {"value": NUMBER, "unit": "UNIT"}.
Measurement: {"value": 17.4940, "unit": "m³"}
